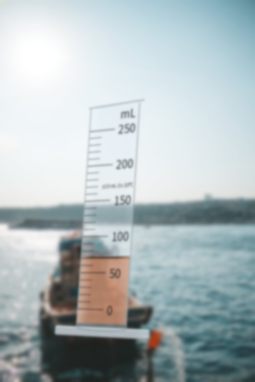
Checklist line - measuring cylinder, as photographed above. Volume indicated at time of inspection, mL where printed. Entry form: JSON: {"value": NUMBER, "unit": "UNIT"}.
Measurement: {"value": 70, "unit": "mL"}
